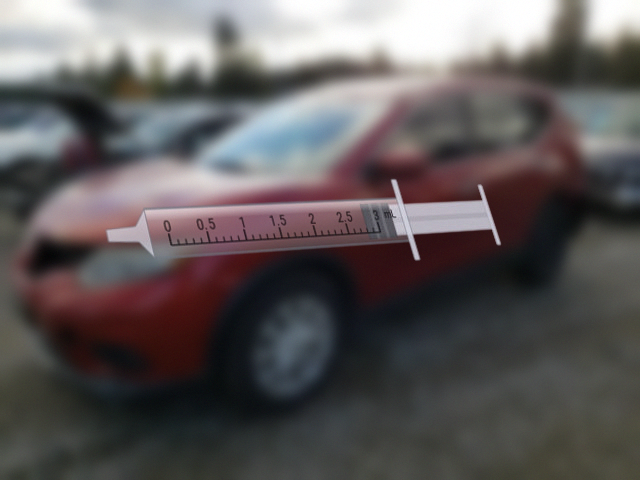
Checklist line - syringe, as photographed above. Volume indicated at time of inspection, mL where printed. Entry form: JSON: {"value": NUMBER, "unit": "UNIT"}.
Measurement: {"value": 2.8, "unit": "mL"}
